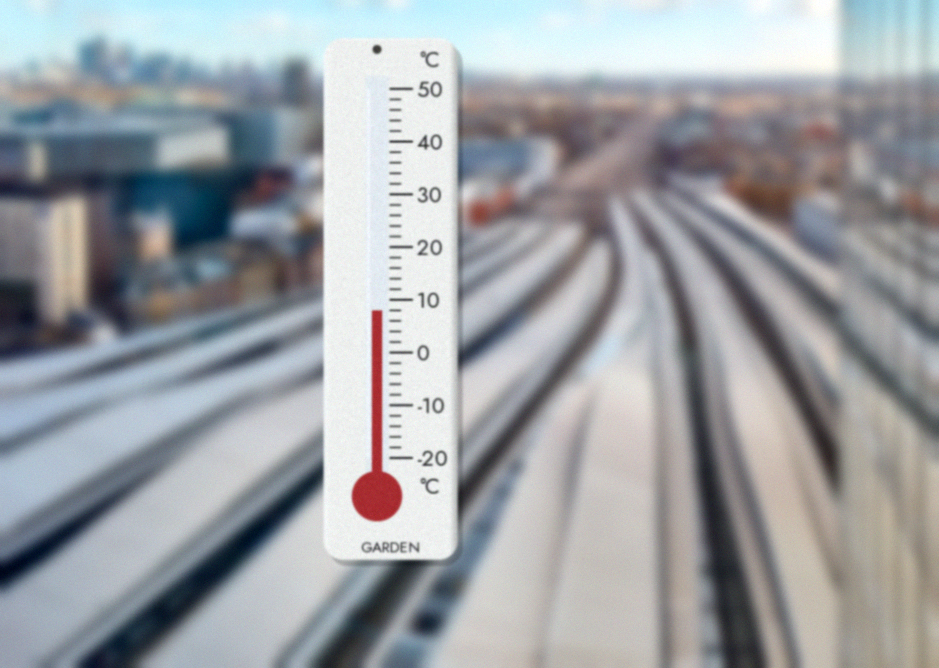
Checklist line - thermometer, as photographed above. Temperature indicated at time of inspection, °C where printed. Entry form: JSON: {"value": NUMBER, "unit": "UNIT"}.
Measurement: {"value": 8, "unit": "°C"}
